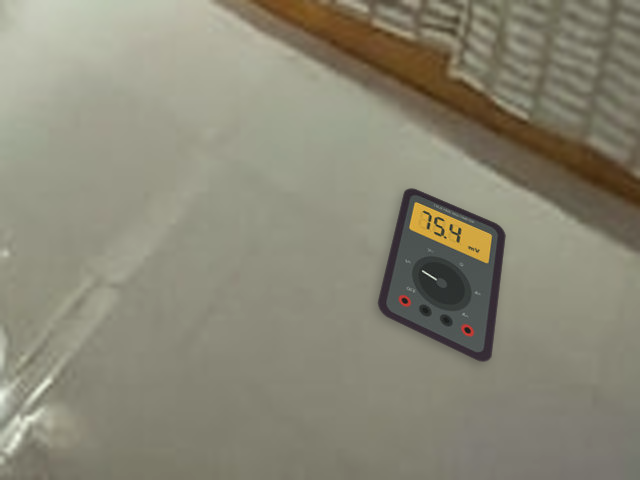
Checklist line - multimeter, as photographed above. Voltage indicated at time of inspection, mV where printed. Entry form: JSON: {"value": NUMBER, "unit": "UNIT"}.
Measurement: {"value": 75.4, "unit": "mV"}
